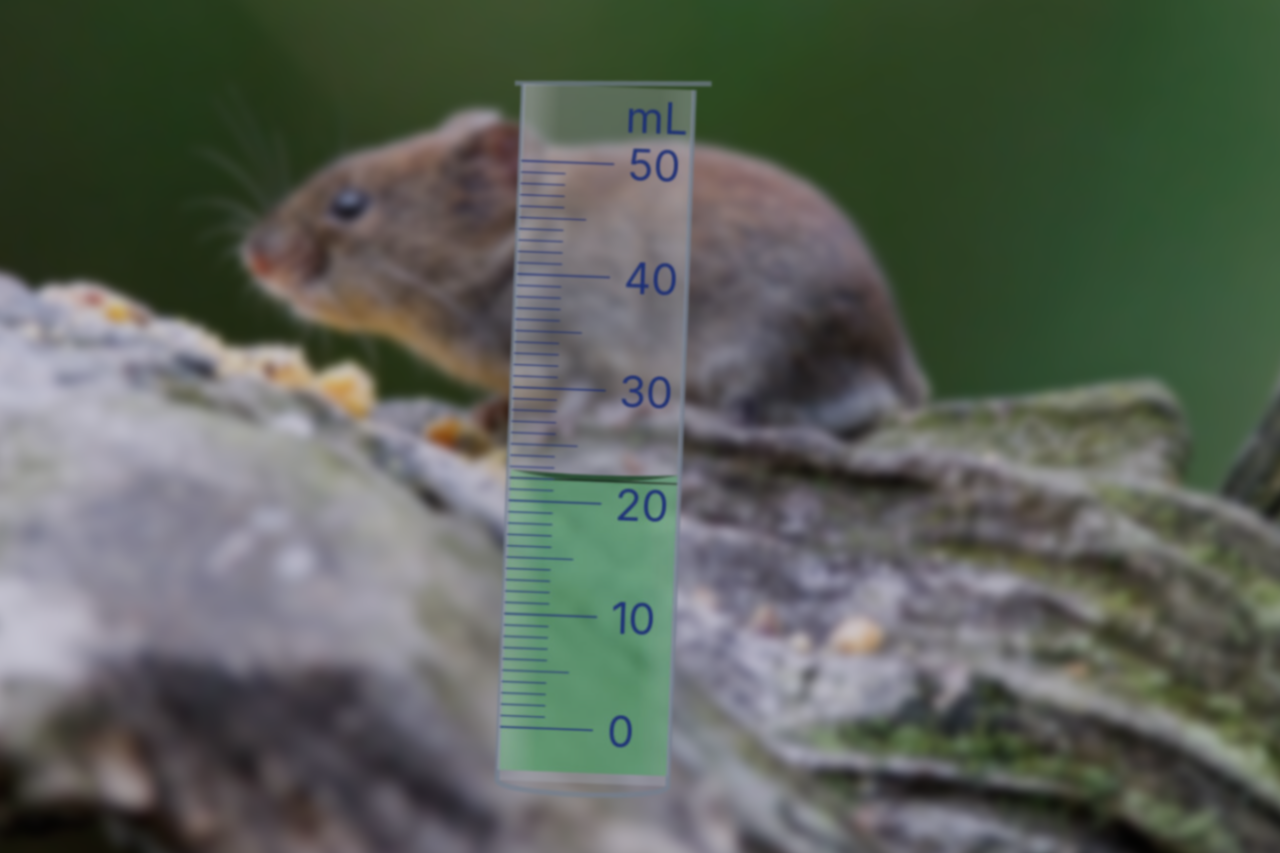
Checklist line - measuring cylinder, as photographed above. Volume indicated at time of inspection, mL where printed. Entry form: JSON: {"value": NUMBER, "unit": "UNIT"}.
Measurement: {"value": 22, "unit": "mL"}
